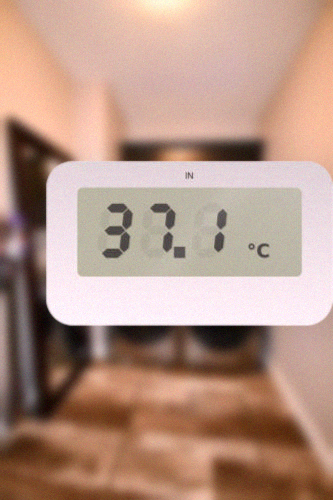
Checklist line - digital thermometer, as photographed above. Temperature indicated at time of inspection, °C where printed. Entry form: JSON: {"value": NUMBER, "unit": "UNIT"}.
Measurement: {"value": 37.1, "unit": "°C"}
